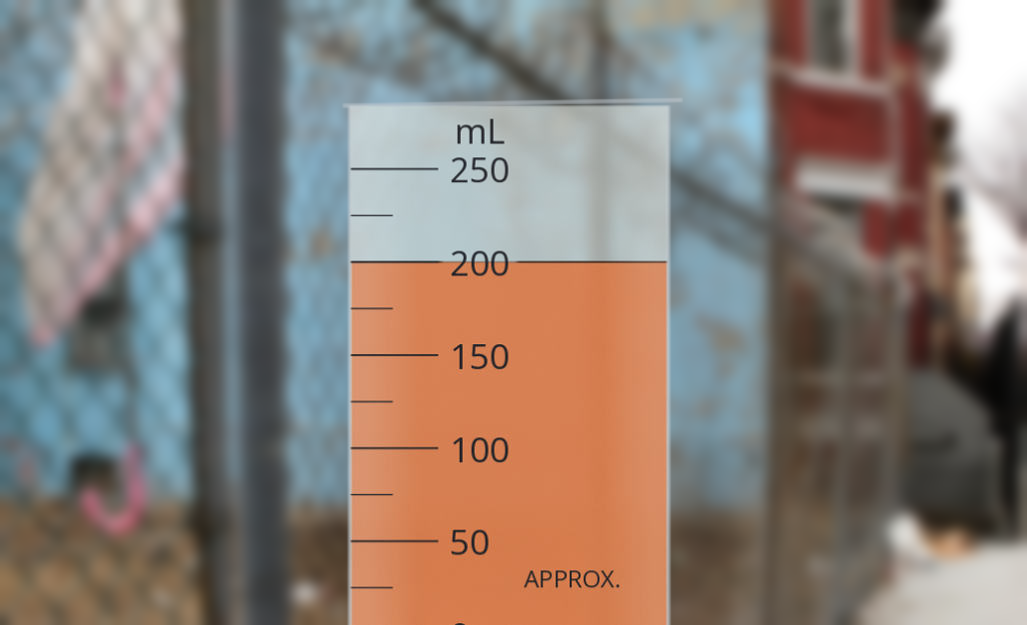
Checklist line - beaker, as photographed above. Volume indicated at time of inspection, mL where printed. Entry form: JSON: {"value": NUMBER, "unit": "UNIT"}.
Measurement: {"value": 200, "unit": "mL"}
